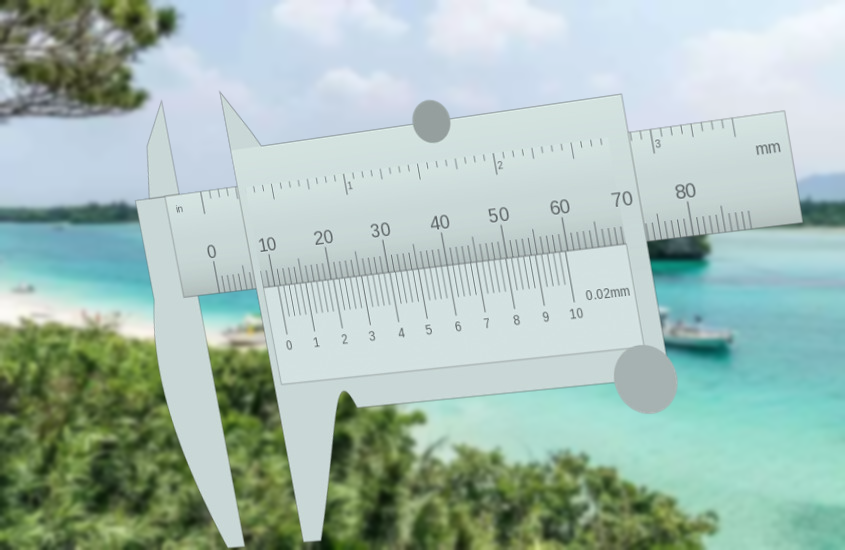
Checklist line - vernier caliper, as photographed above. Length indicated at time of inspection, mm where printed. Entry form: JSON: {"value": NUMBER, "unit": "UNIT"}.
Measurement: {"value": 10.6, "unit": "mm"}
